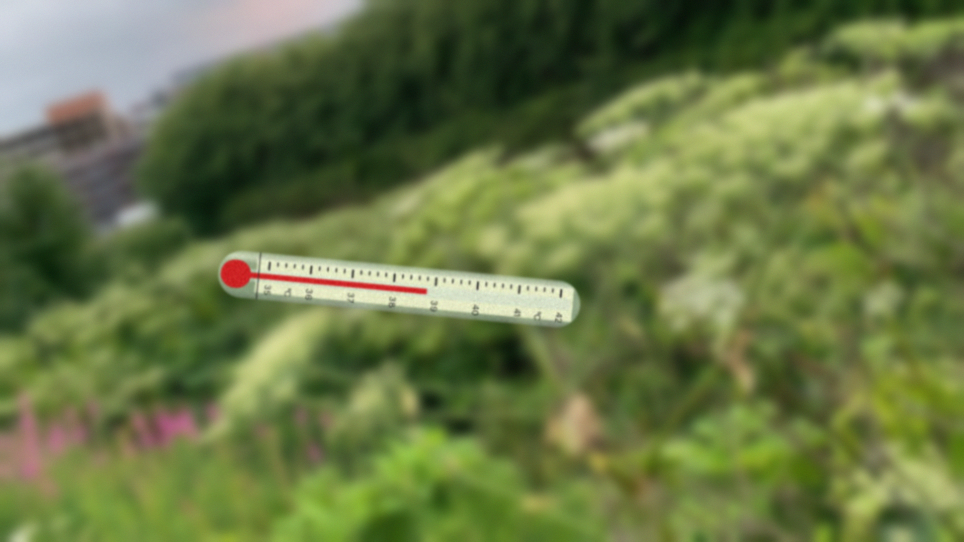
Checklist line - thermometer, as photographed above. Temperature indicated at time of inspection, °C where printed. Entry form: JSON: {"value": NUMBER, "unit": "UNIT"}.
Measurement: {"value": 38.8, "unit": "°C"}
